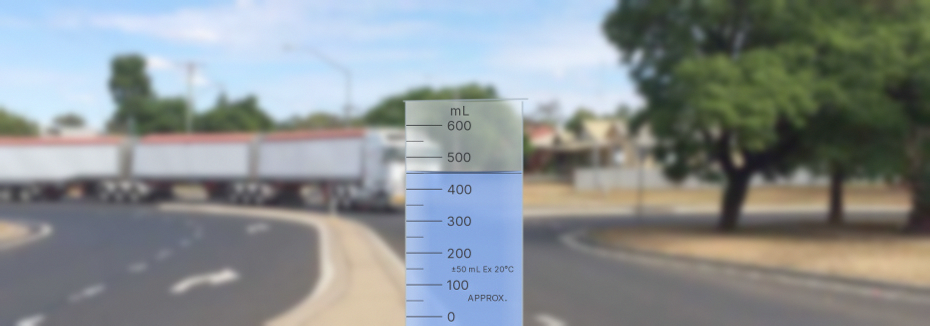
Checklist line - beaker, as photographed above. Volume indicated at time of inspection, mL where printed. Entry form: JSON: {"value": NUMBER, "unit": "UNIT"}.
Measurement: {"value": 450, "unit": "mL"}
